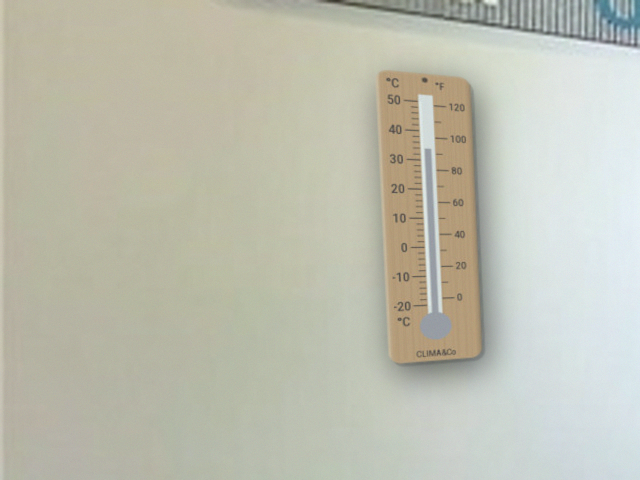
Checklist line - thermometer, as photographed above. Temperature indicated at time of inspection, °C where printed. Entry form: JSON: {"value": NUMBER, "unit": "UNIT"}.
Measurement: {"value": 34, "unit": "°C"}
